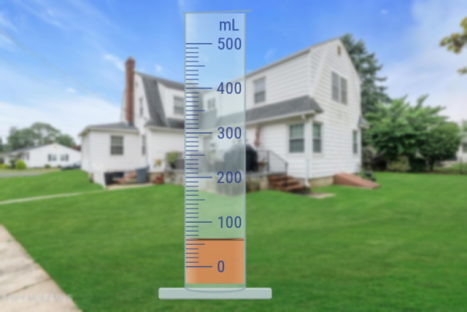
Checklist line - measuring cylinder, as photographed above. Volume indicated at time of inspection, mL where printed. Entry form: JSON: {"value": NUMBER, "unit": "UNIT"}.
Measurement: {"value": 60, "unit": "mL"}
